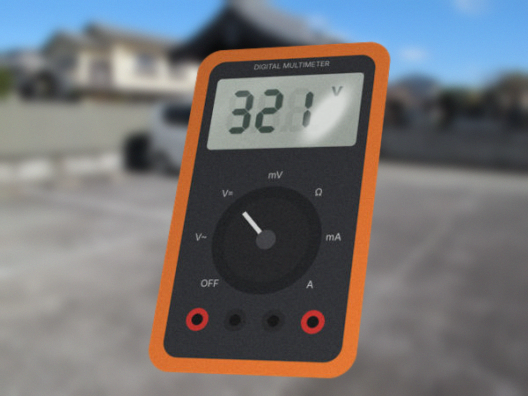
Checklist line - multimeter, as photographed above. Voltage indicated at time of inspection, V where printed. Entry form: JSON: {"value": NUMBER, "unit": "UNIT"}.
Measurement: {"value": 321, "unit": "V"}
